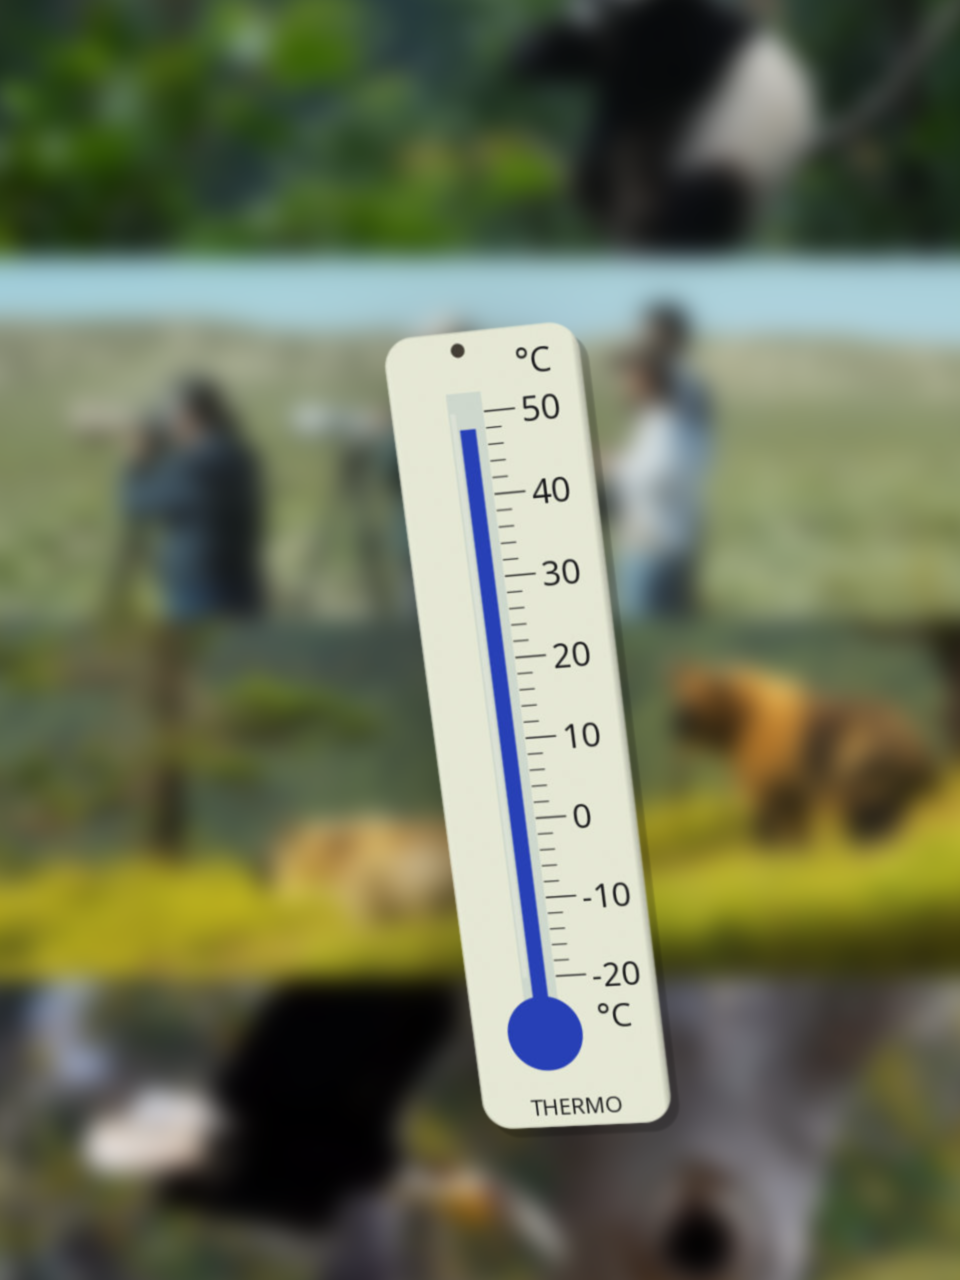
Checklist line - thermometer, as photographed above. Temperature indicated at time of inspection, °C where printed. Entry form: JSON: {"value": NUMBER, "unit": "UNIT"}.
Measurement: {"value": 48, "unit": "°C"}
